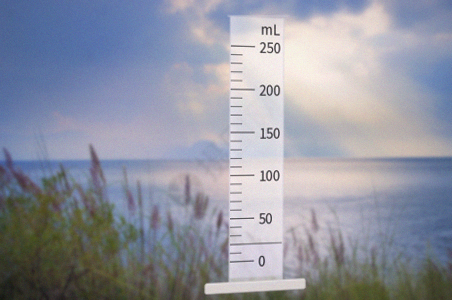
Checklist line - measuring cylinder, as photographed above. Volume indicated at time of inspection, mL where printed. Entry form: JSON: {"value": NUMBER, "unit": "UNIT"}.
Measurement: {"value": 20, "unit": "mL"}
